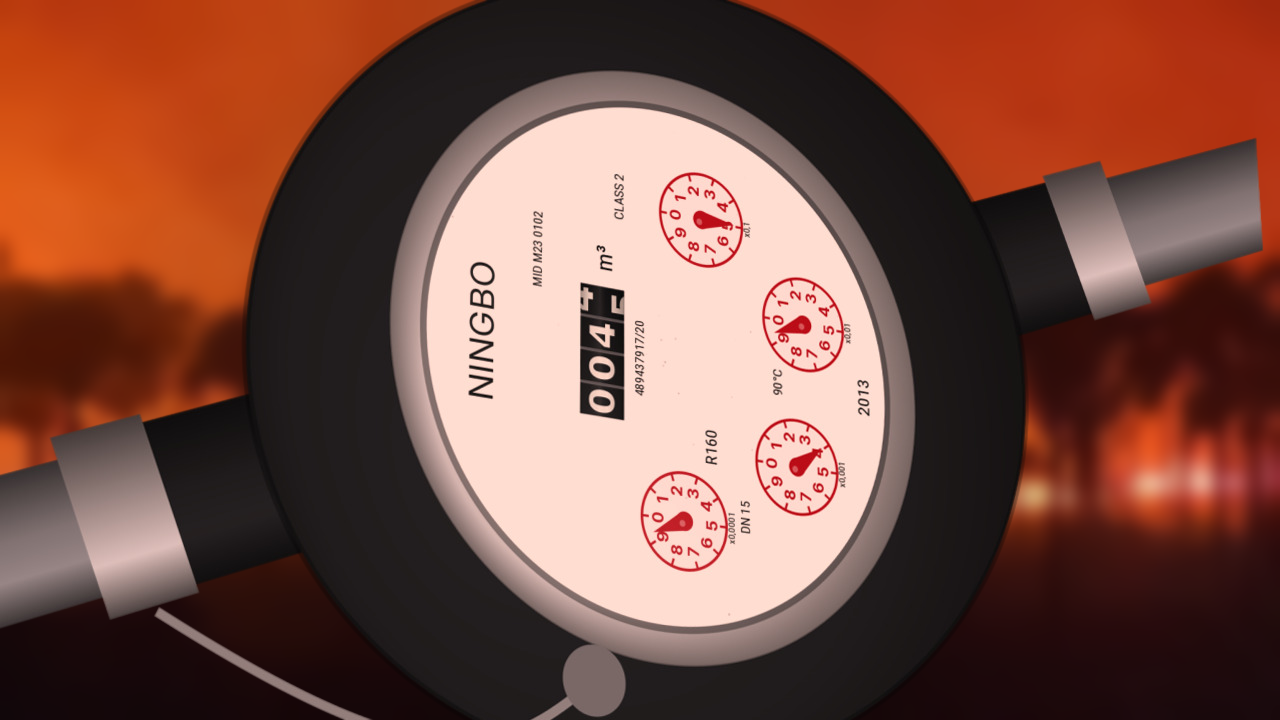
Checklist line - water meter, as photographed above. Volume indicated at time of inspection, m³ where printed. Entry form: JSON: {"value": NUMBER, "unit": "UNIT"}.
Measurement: {"value": 44.4939, "unit": "m³"}
